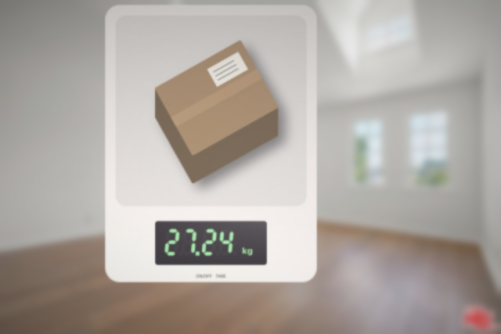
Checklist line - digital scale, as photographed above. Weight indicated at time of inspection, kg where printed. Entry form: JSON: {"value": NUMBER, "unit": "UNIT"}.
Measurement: {"value": 27.24, "unit": "kg"}
